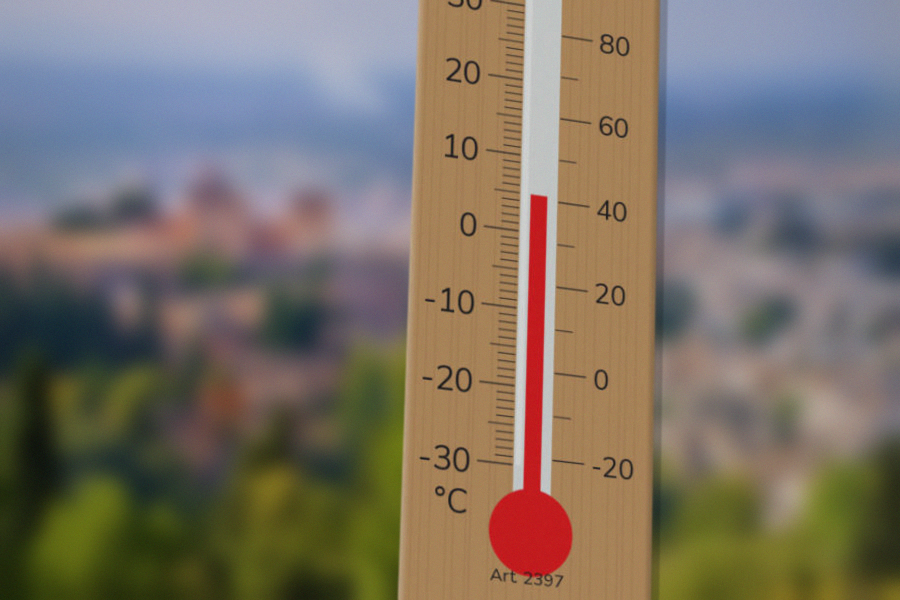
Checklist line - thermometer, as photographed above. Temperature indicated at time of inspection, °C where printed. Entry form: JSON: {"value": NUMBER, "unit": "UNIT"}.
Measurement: {"value": 5, "unit": "°C"}
